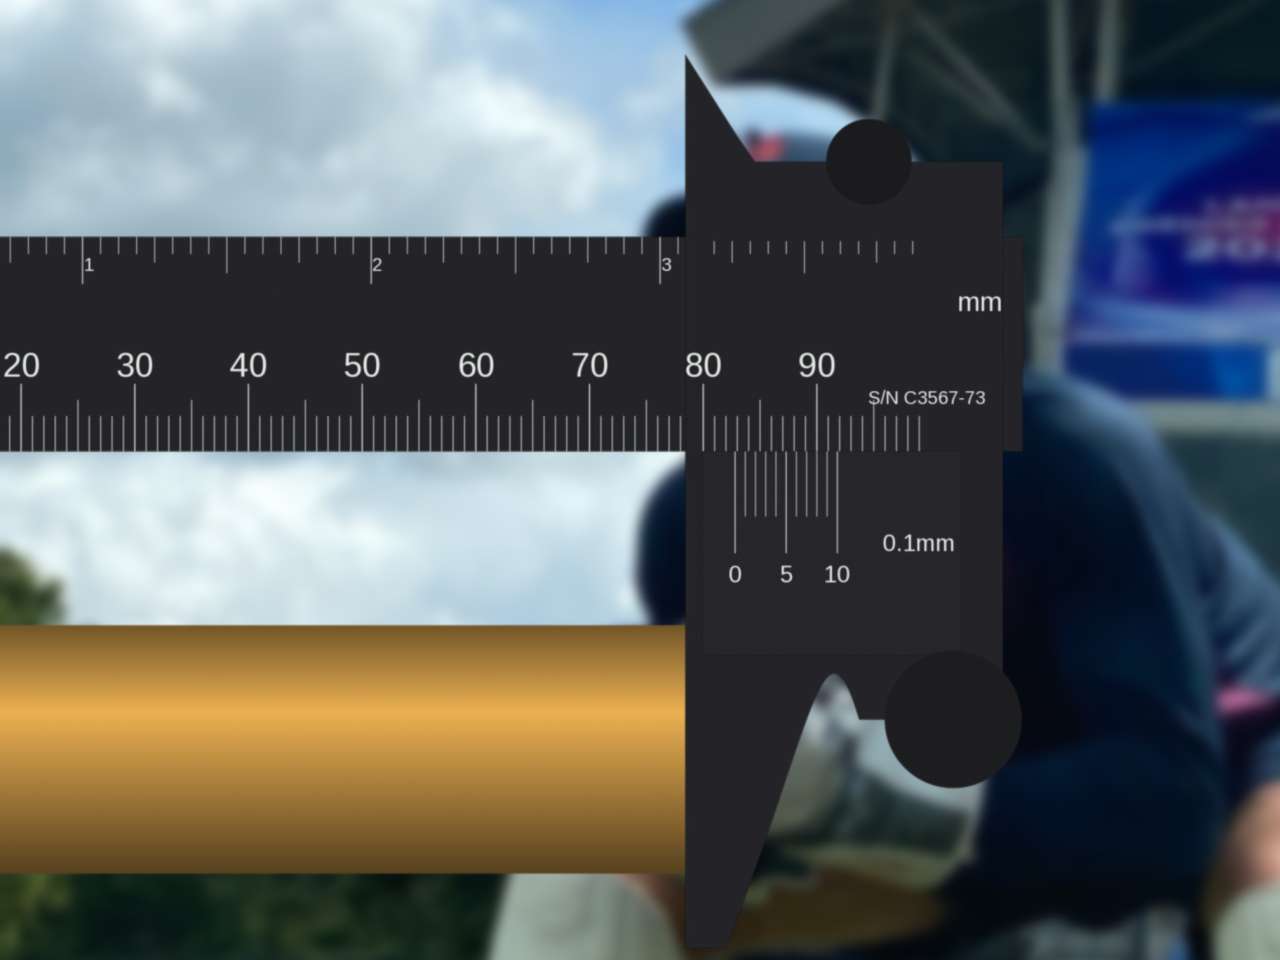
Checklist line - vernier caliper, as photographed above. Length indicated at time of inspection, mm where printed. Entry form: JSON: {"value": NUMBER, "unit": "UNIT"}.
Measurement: {"value": 82.8, "unit": "mm"}
